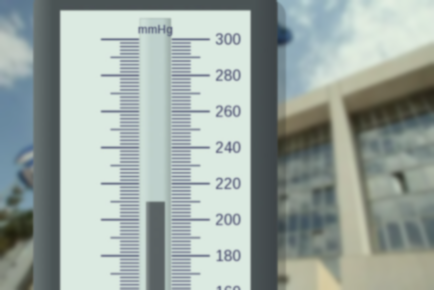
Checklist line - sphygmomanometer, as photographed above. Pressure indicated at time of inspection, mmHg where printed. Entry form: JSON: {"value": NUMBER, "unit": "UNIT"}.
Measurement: {"value": 210, "unit": "mmHg"}
